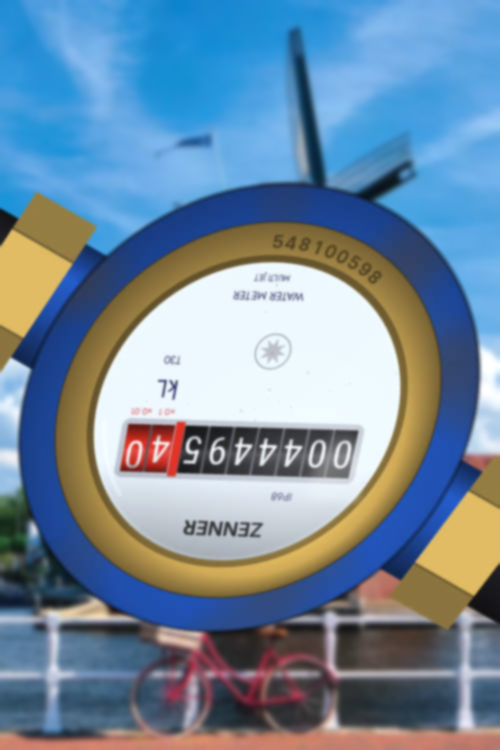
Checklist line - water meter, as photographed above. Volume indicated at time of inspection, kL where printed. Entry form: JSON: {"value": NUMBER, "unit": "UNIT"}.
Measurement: {"value": 44495.40, "unit": "kL"}
